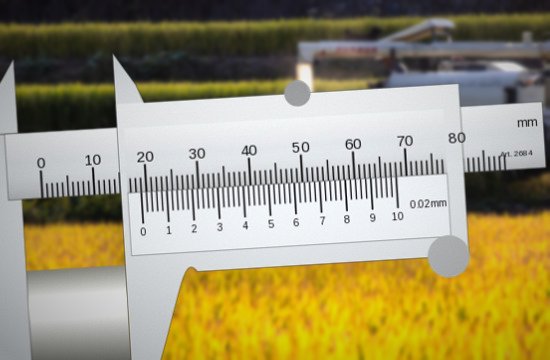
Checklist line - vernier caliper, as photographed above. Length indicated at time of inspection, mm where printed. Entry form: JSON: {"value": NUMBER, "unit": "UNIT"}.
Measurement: {"value": 19.0, "unit": "mm"}
